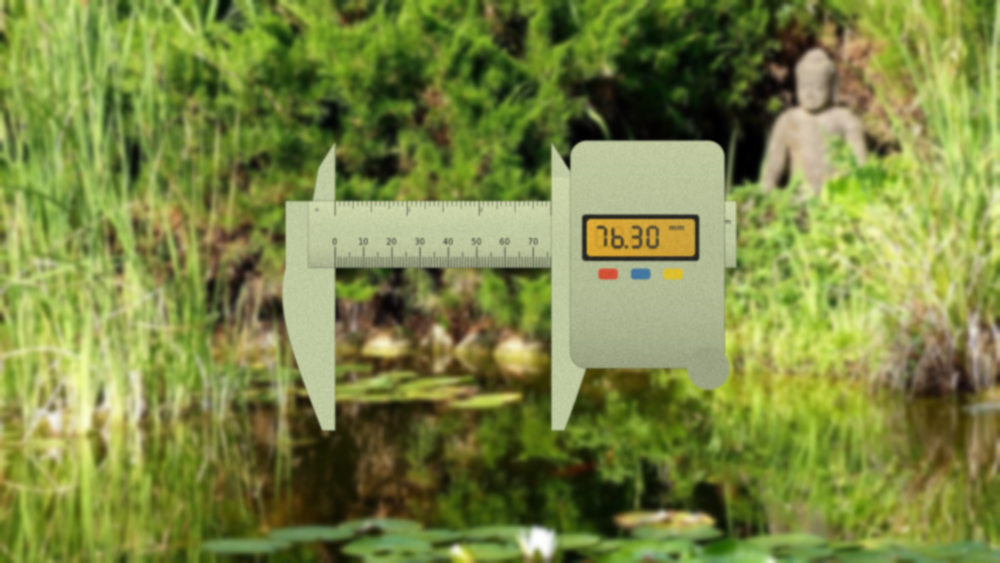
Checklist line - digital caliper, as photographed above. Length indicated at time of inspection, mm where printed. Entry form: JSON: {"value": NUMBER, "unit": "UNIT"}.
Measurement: {"value": 76.30, "unit": "mm"}
